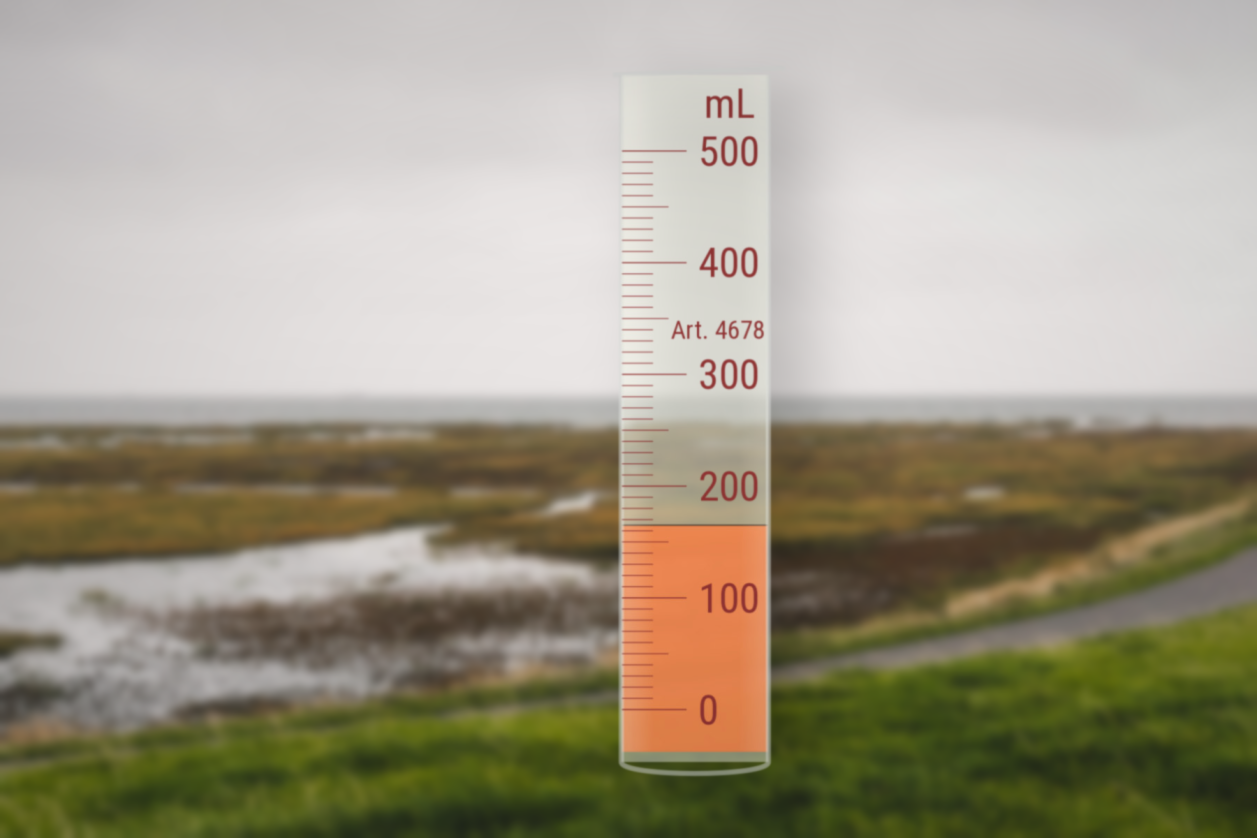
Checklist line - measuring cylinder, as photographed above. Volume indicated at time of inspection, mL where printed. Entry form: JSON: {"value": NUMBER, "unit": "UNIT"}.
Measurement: {"value": 165, "unit": "mL"}
